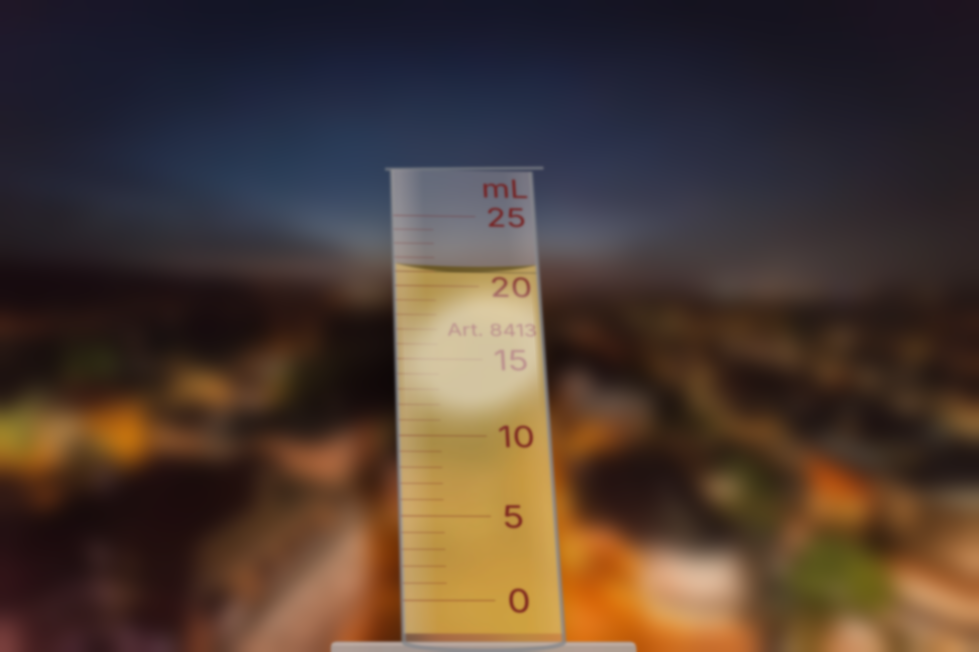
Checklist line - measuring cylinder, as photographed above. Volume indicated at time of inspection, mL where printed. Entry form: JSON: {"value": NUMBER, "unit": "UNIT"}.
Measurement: {"value": 21, "unit": "mL"}
